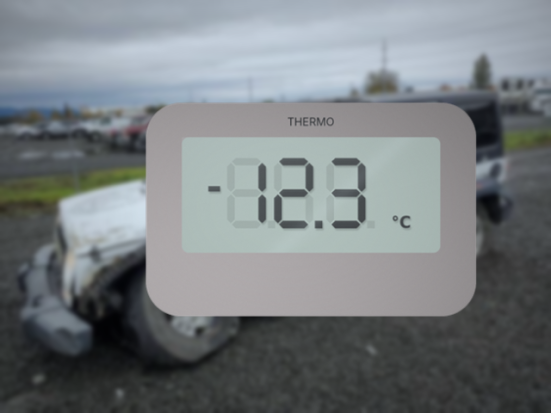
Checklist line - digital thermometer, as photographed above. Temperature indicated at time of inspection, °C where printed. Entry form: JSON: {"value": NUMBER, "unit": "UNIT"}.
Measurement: {"value": -12.3, "unit": "°C"}
